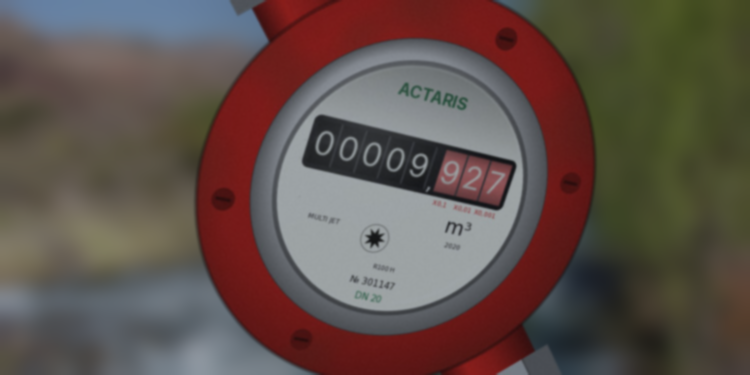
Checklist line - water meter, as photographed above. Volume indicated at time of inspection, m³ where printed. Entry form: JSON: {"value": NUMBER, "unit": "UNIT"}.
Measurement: {"value": 9.927, "unit": "m³"}
